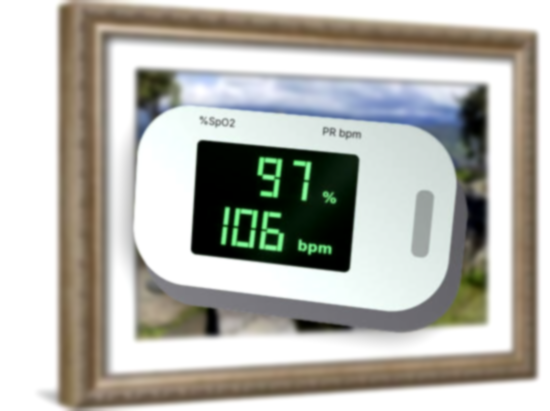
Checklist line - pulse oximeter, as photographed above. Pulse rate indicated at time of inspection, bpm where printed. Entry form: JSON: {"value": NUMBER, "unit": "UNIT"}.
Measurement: {"value": 106, "unit": "bpm"}
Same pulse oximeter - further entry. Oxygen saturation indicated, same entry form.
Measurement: {"value": 97, "unit": "%"}
